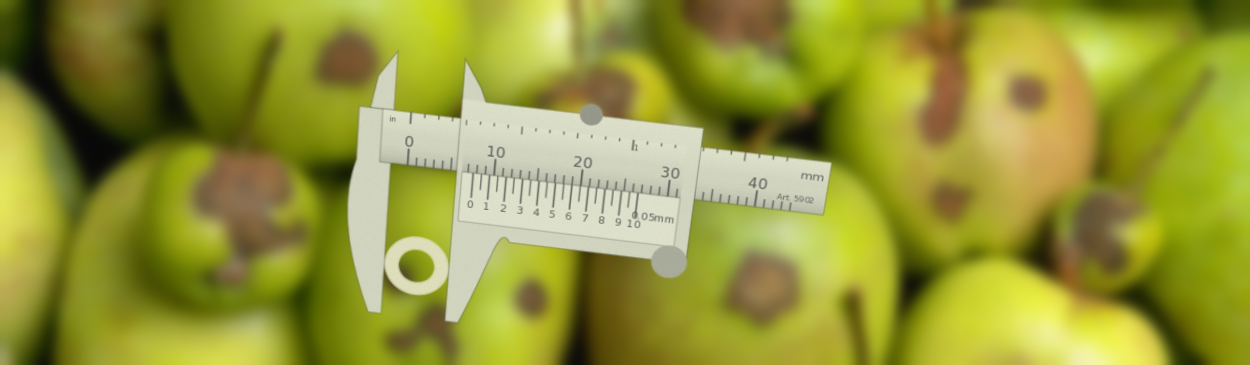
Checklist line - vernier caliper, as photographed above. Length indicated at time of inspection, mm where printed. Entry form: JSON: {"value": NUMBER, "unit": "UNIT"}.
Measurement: {"value": 7.6, "unit": "mm"}
